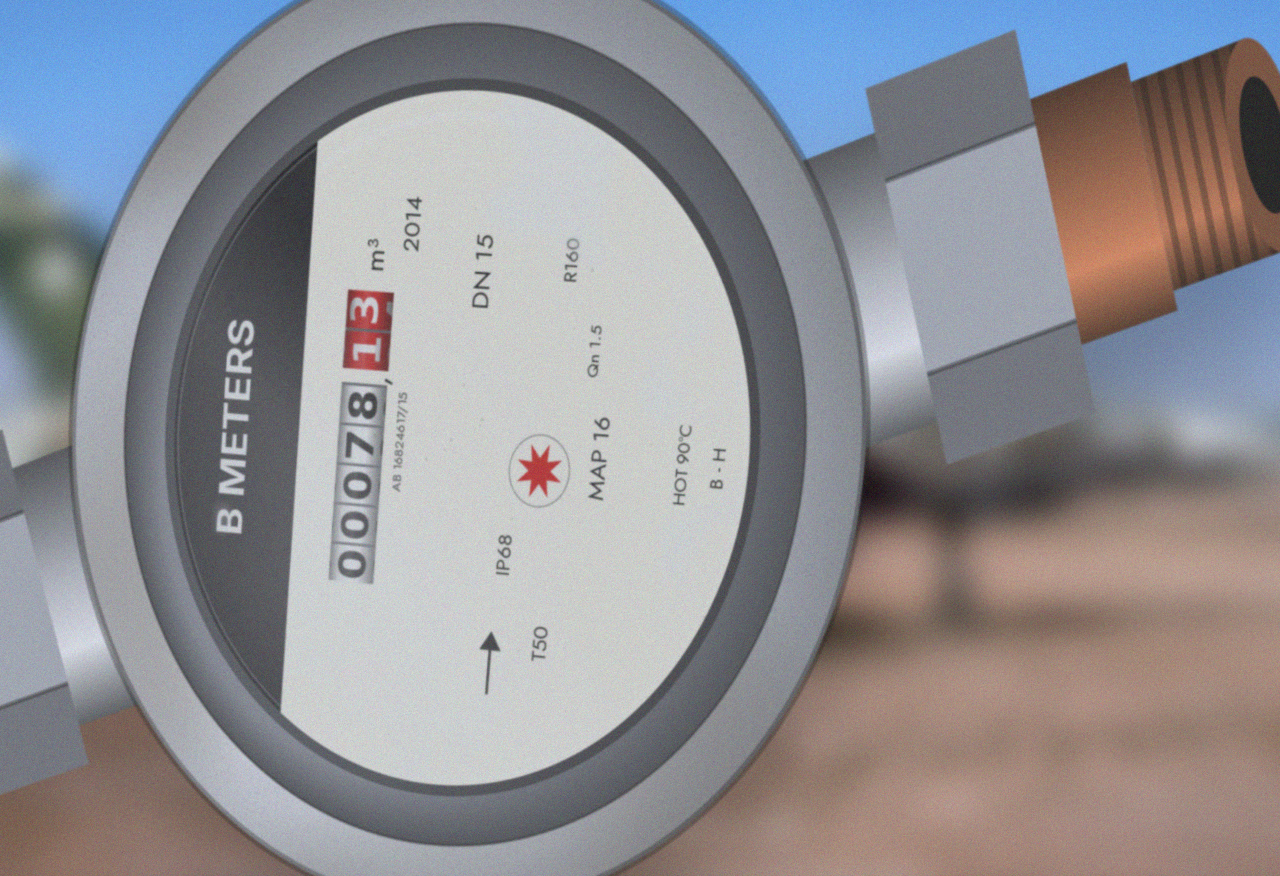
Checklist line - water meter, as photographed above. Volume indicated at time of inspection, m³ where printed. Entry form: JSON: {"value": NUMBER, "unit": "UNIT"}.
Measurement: {"value": 78.13, "unit": "m³"}
